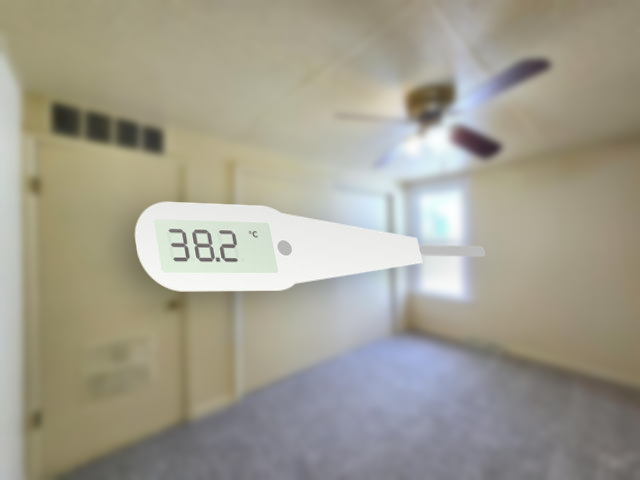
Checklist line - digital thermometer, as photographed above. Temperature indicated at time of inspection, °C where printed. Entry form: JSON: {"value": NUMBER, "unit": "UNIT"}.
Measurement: {"value": 38.2, "unit": "°C"}
